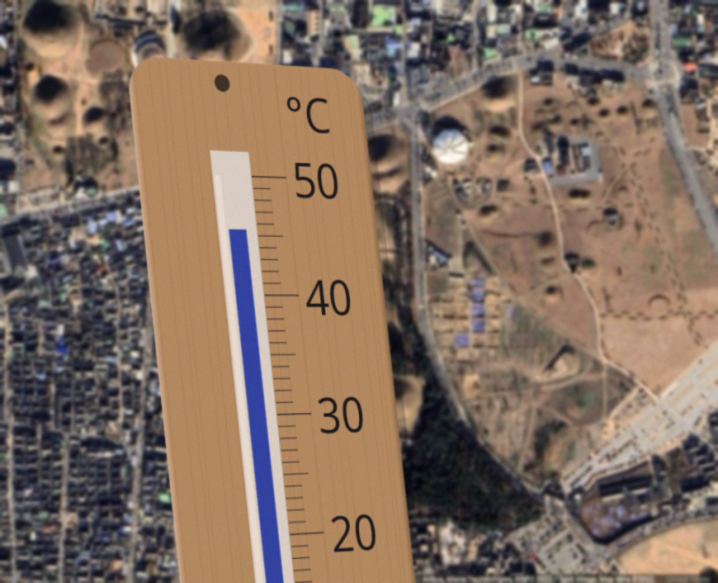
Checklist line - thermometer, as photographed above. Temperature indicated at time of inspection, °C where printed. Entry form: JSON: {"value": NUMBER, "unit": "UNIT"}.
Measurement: {"value": 45.5, "unit": "°C"}
